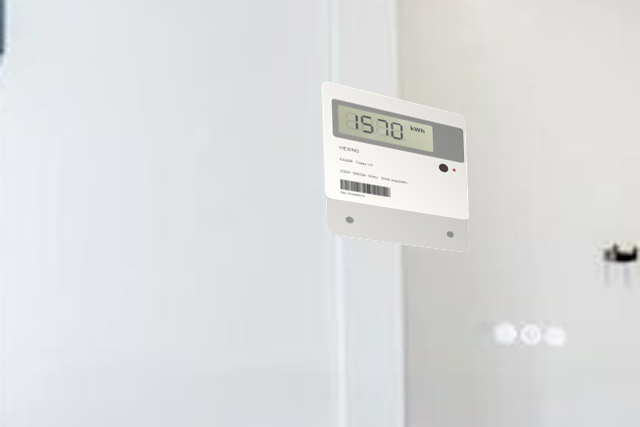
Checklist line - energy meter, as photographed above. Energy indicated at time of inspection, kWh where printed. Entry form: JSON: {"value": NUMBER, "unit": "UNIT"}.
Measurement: {"value": 1570, "unit": "kWh"}
